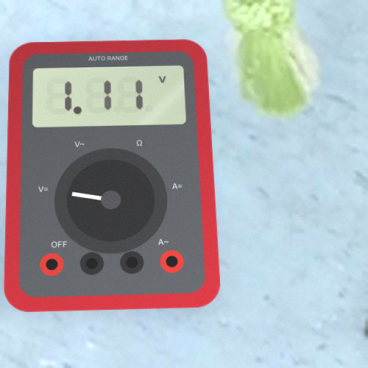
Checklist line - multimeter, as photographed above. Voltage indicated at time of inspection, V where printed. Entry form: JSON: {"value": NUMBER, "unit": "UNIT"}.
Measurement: {"value": 1.11, "unit": "V"}
